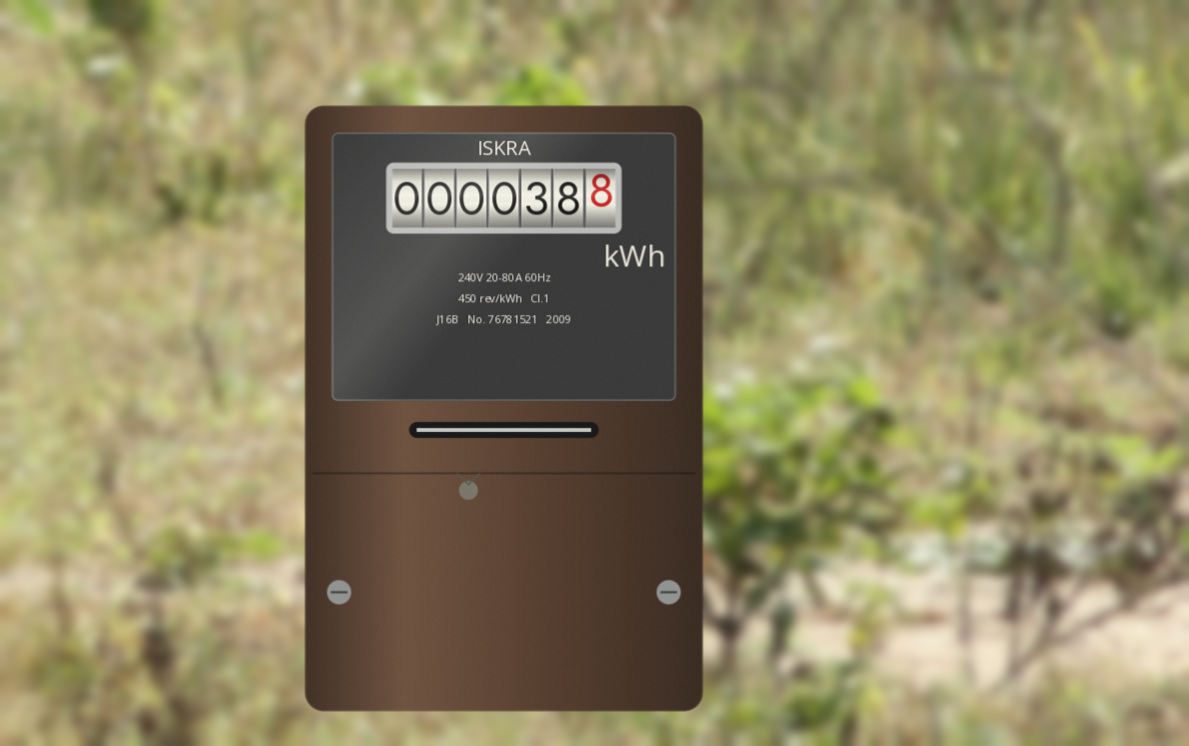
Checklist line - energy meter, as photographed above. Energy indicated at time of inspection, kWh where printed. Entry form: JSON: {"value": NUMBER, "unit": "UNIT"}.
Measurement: {"value": 38.8, "unit": "kWh"}
